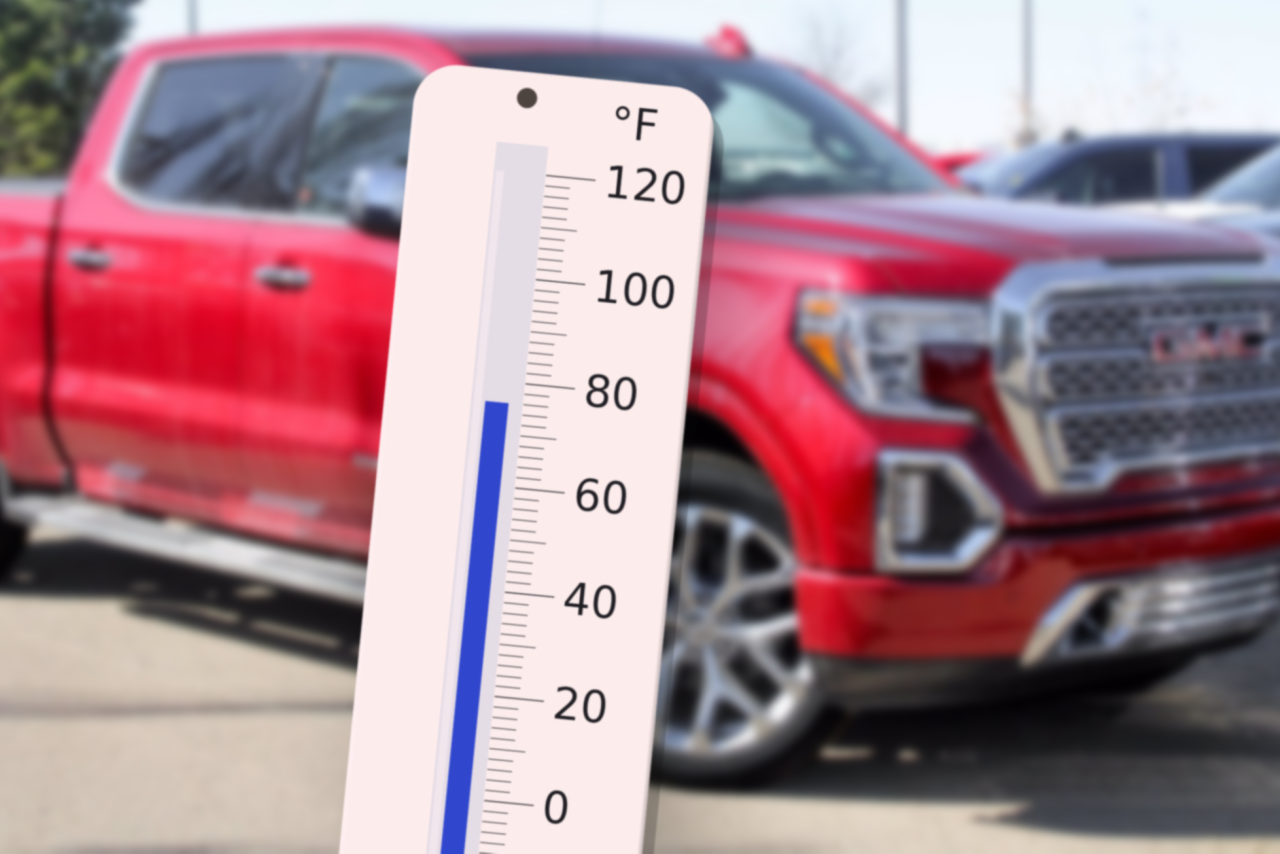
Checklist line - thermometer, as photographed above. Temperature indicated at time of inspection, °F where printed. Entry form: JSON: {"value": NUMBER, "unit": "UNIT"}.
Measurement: {"value": 76, "unit": "°F"}
